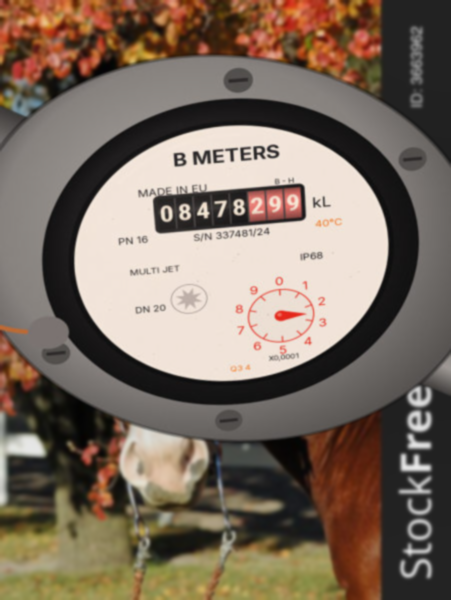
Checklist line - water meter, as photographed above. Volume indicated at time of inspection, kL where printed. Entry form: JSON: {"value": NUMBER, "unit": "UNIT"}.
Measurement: {"value": 8478.2992, "unit": "kL"}
